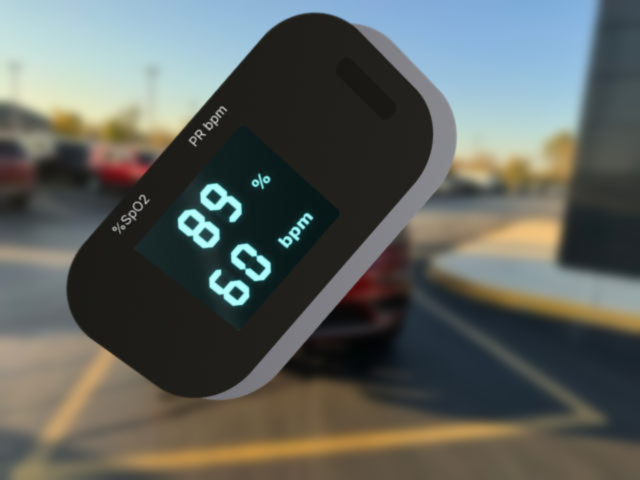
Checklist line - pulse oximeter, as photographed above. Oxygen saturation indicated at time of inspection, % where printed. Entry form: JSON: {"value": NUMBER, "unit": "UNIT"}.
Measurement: {"value": 89, "unit": "%"}
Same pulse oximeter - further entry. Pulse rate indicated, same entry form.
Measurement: {"value": 60, "unit": "bpm"}
